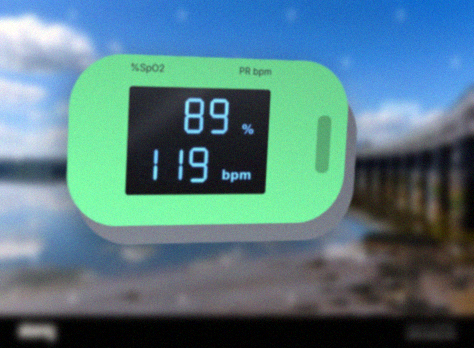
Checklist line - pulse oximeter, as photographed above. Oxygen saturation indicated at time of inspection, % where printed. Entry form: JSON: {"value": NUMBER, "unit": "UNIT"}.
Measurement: {"value": 89, "unit": "%"}
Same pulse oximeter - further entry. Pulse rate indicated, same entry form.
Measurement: {"value": 119, "unit": "bpm"}
